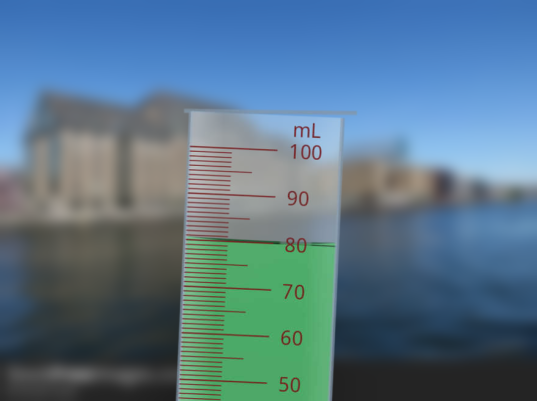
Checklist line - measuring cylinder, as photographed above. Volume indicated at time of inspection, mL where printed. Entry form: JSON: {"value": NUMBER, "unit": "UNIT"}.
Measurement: {"value": 80, "unit": "mL"}
